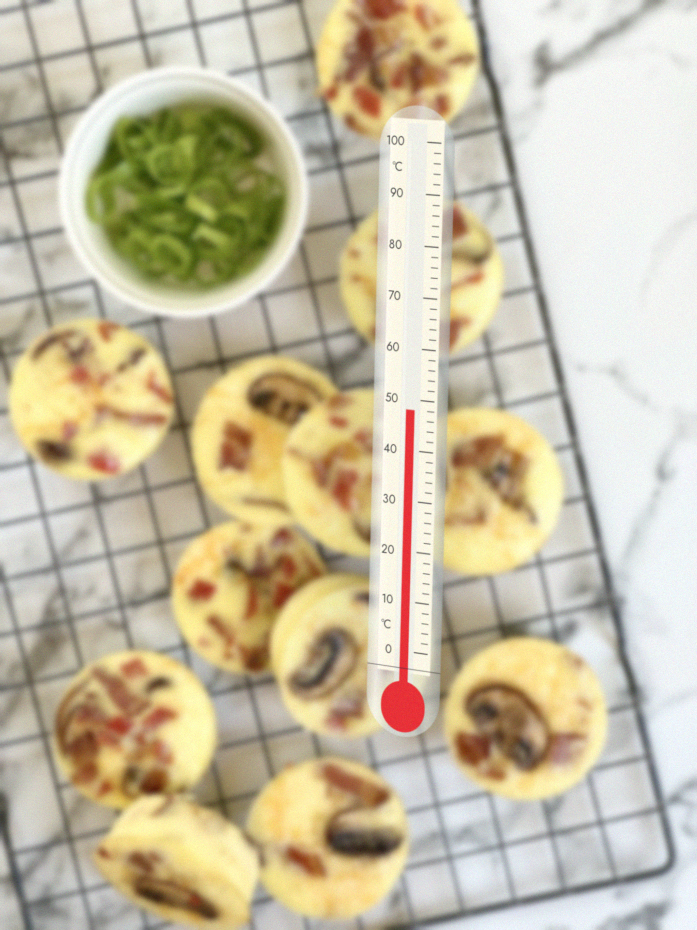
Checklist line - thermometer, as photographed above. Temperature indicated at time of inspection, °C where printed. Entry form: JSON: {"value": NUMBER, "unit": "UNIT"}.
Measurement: {"value": 48, "unit": "°C"}
